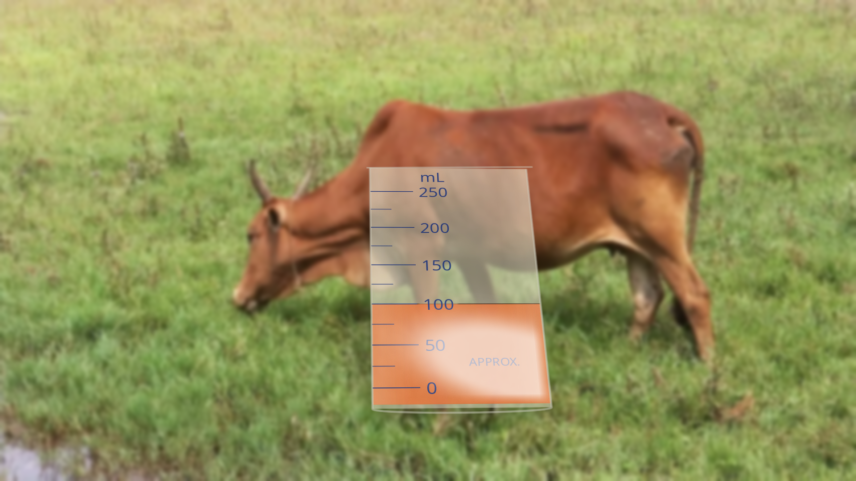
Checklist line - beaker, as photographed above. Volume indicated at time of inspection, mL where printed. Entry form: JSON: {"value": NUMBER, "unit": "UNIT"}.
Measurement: {"value": 100, "unit": "mL"}
